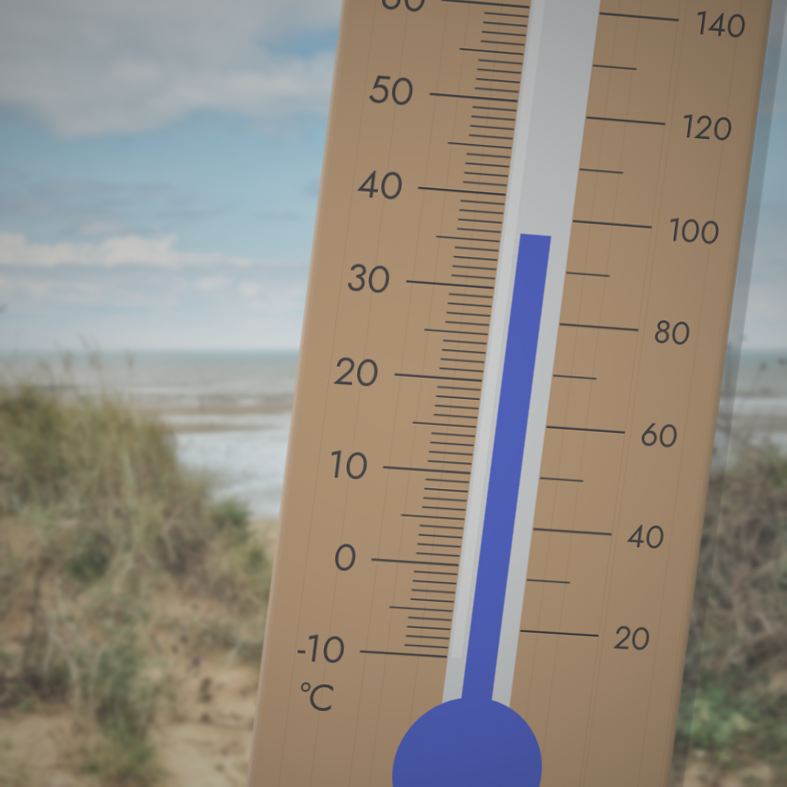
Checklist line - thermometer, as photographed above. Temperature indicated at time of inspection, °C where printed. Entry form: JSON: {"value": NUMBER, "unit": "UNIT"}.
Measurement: {"value": 36, "unit": "°C"}
